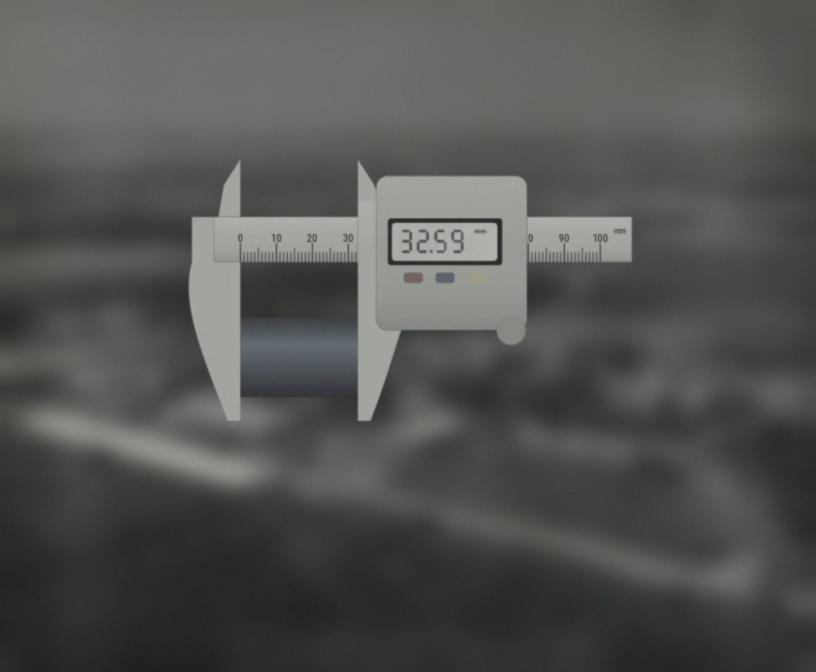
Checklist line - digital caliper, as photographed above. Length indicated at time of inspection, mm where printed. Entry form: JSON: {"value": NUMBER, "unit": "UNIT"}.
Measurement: {"value": 32.59, "unit": "mm"}
